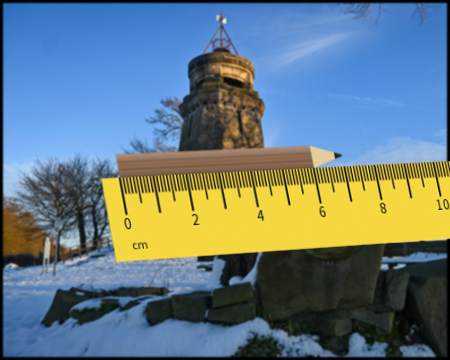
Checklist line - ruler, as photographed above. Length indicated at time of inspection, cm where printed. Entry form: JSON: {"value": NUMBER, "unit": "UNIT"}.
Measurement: {"value": 7, "unit": "cm"}
